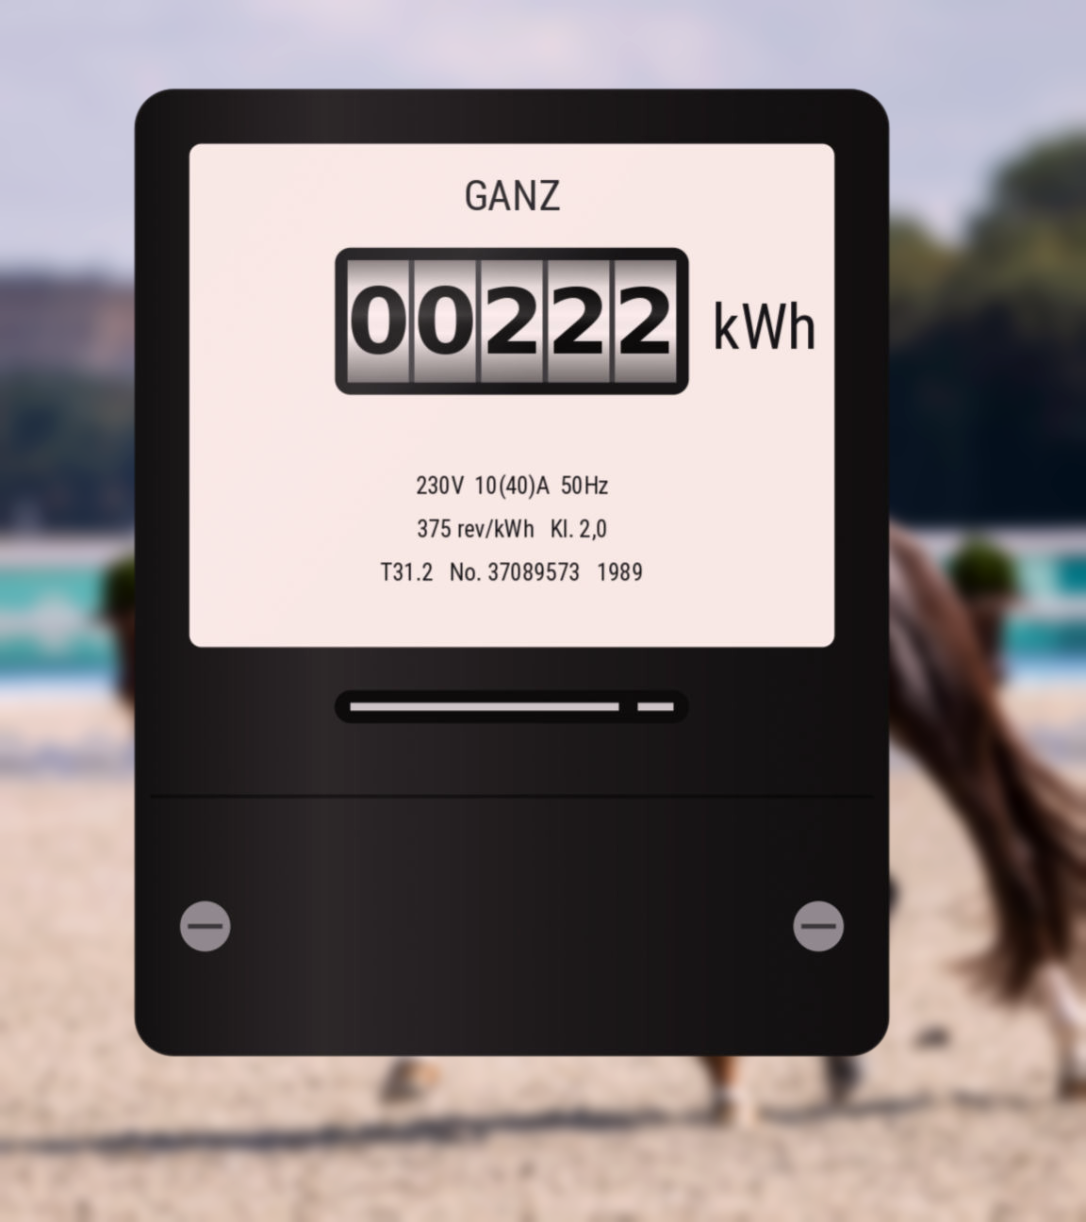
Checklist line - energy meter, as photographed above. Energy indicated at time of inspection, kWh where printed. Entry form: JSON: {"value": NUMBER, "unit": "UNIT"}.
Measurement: {"value": 222, "unit": "kWh"}
